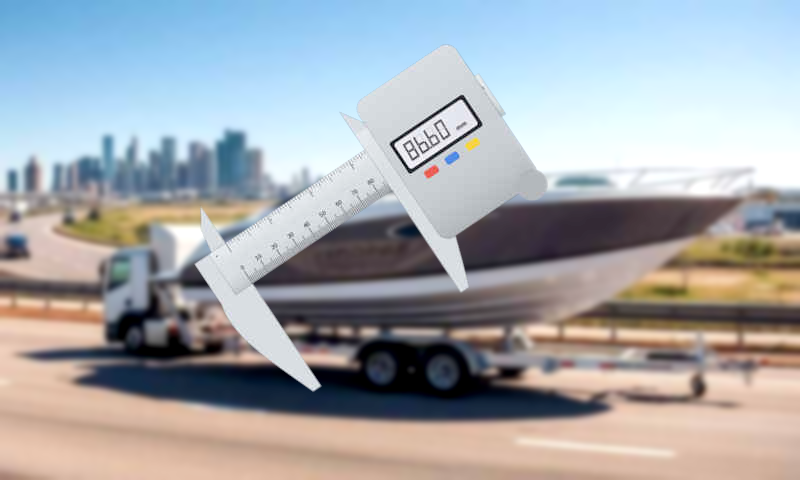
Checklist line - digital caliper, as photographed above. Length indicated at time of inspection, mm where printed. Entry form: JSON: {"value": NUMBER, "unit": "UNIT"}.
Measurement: {"value": 86.60, "unit": "mm"}
